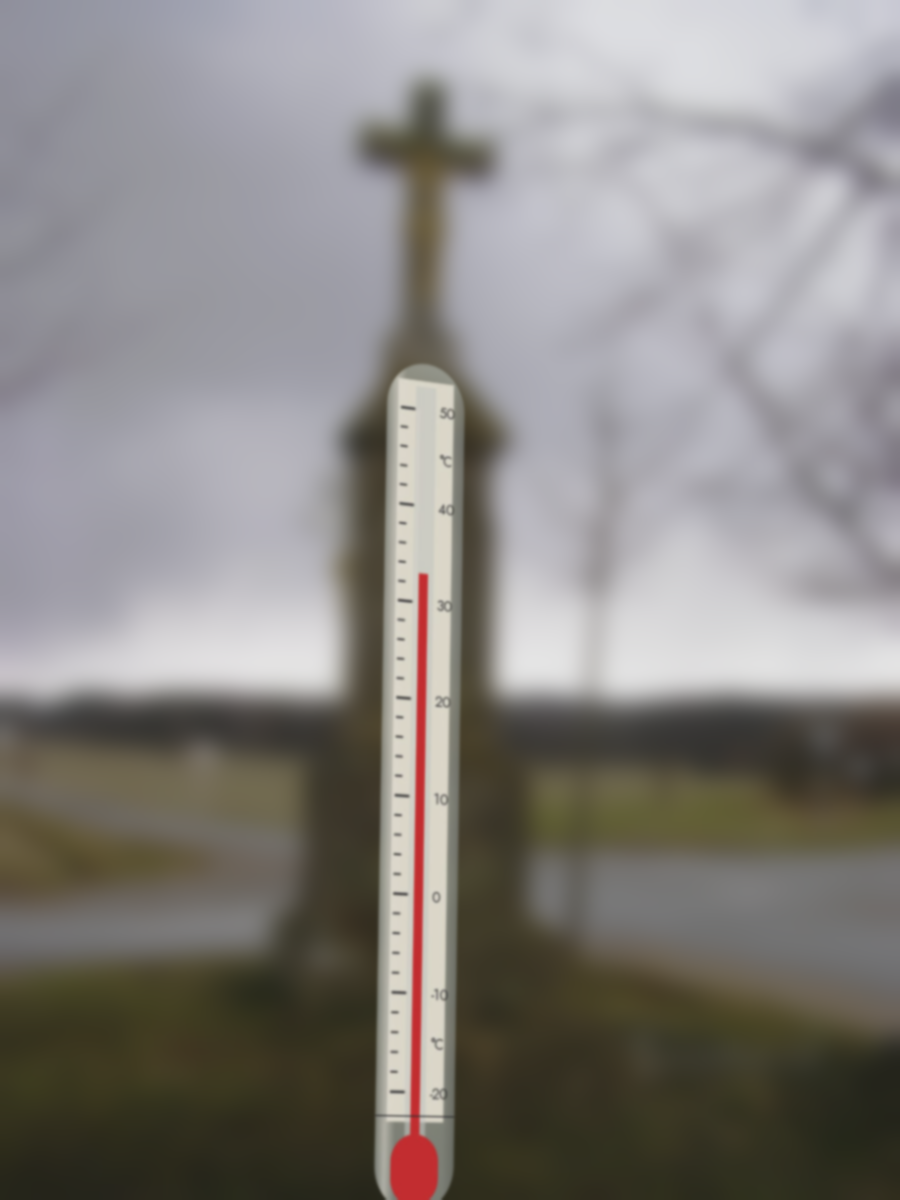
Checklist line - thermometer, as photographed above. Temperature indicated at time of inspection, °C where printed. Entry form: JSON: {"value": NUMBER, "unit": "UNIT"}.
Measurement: {"value": 33, "unit": "°C"}
